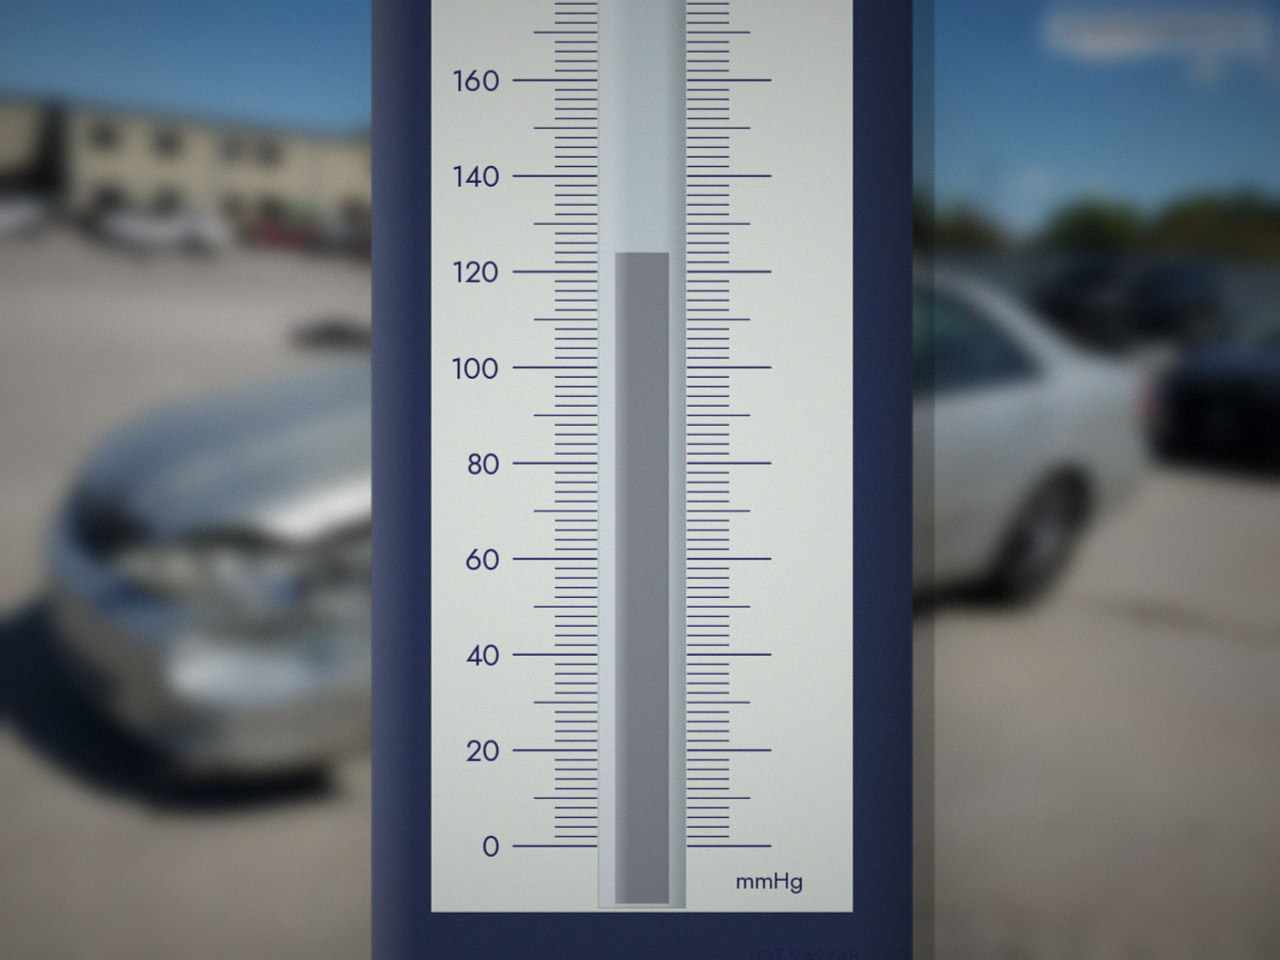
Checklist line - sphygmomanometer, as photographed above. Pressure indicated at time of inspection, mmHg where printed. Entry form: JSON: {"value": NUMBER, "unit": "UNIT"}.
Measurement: {"value": 124, "unit": "mmHg"}
